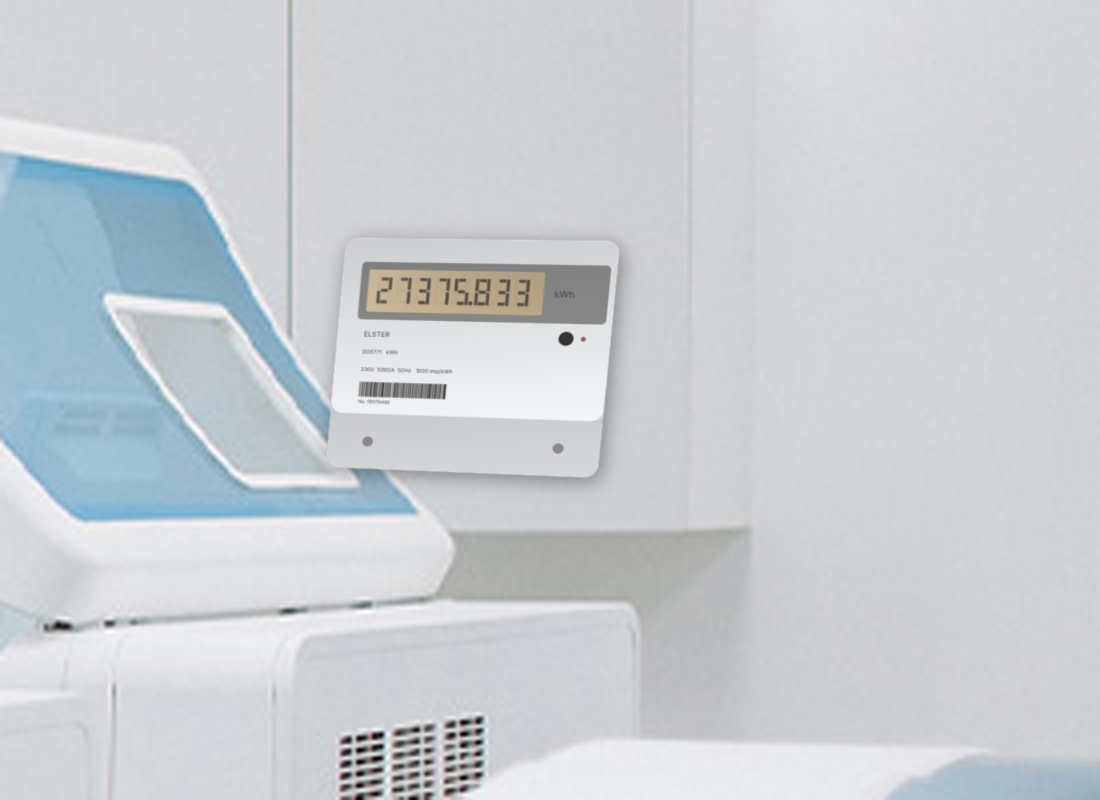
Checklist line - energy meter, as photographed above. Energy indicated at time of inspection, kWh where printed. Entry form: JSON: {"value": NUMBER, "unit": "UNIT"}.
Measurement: {"value": 27375.833, "unit": "kWh"}
